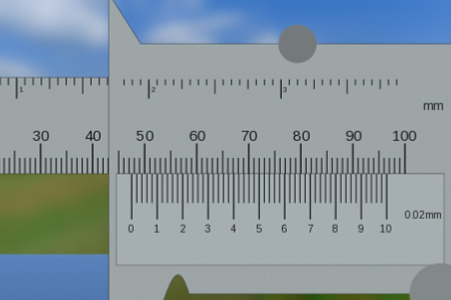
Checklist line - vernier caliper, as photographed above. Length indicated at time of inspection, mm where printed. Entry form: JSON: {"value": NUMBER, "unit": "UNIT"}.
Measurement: {"value": 47.5, "unit": "mm"}
